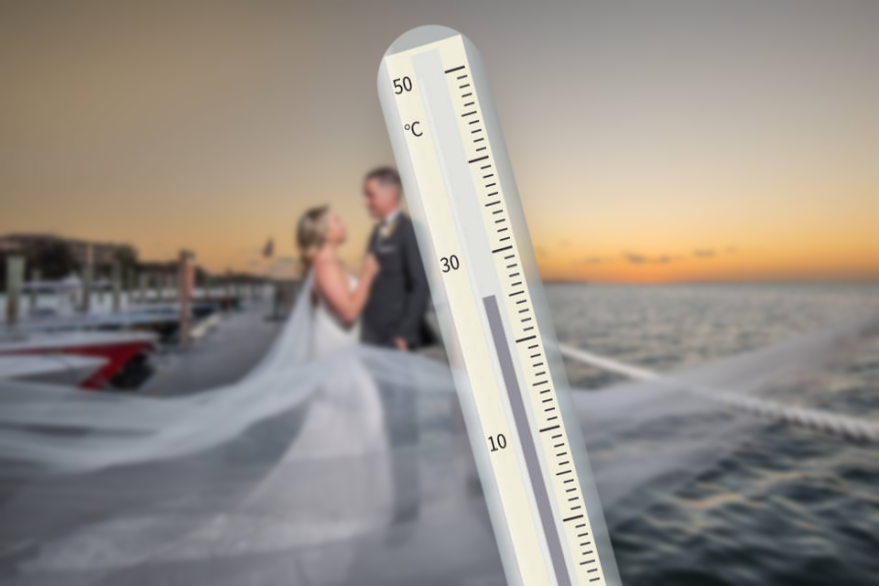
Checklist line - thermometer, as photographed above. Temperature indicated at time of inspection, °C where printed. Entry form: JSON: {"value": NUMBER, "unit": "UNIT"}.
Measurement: {"value": 25.5, "unit": "°C"}
